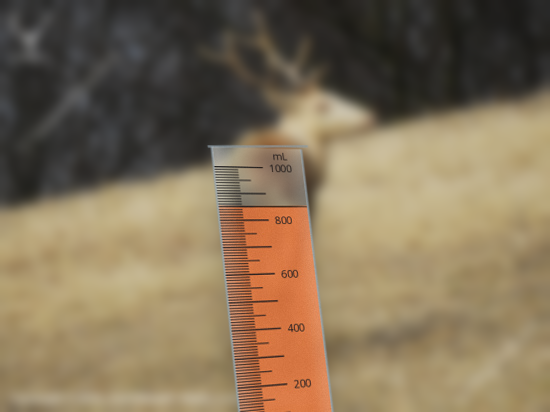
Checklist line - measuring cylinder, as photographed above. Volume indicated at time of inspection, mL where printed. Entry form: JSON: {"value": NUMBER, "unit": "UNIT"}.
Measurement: {"value": 850, "unit": "mL"}
